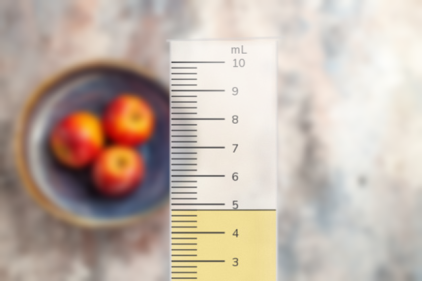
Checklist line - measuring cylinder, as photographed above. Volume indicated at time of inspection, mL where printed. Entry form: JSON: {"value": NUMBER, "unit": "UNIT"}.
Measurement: {"value": 4.8, "unit": "mL"}
